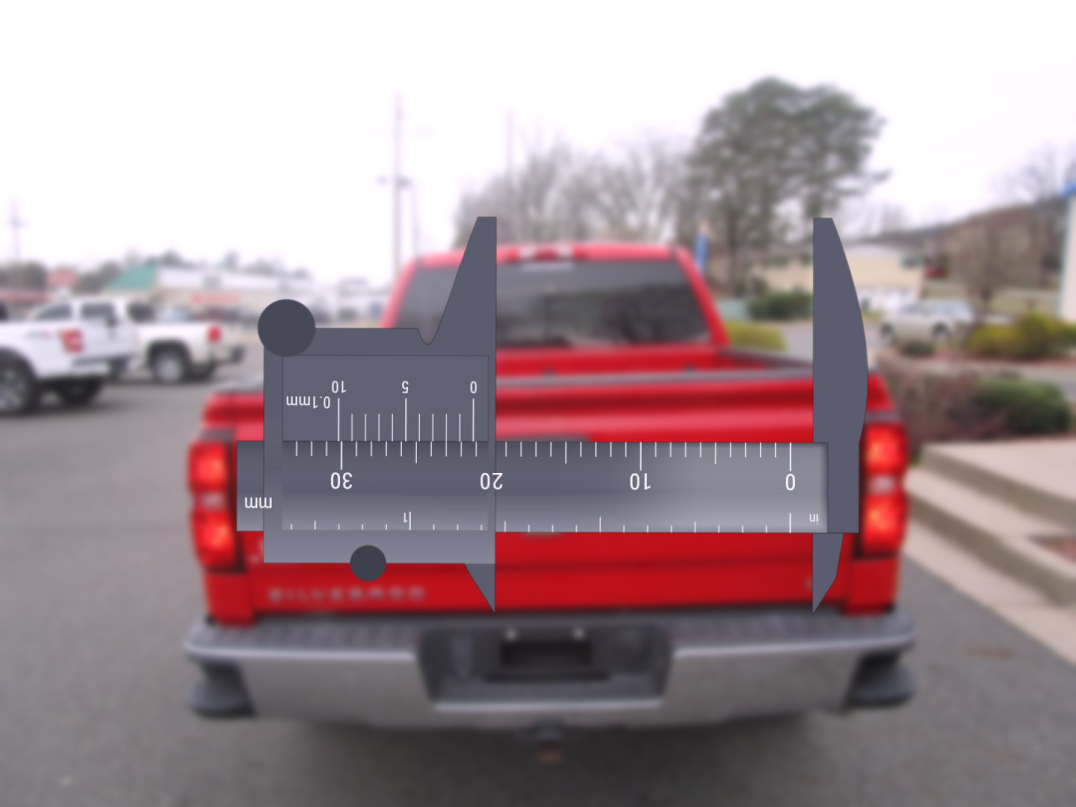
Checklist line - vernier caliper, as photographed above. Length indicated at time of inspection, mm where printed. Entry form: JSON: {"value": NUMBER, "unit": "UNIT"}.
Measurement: {"value": 21.2, "unit": "mm"}
